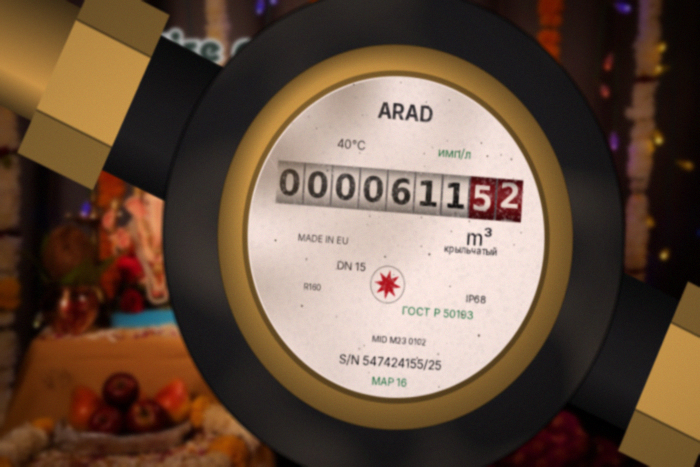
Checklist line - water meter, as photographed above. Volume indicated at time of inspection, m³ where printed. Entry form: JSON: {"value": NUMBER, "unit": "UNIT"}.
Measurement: {"value": 611.52, "unit": "m³"}
